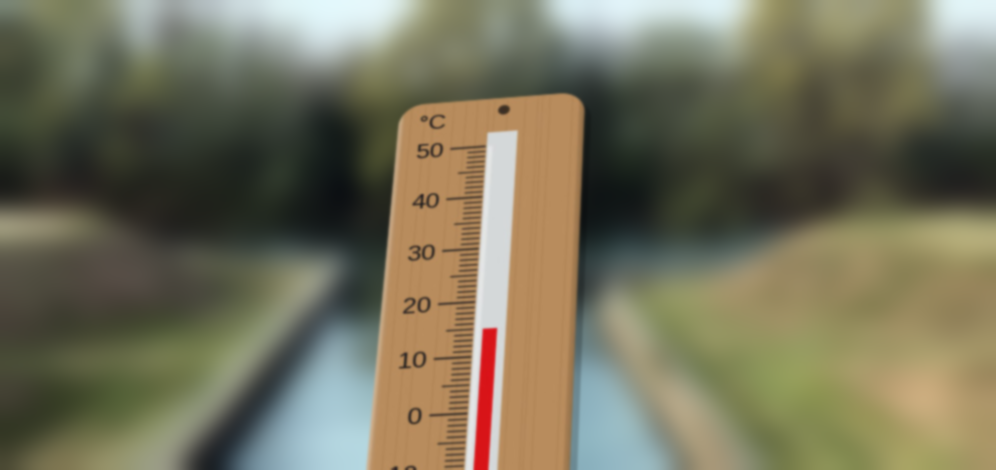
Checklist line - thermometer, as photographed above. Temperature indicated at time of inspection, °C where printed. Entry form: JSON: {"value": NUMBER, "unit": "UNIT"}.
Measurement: {"value": 15, "unit": "°C"}
